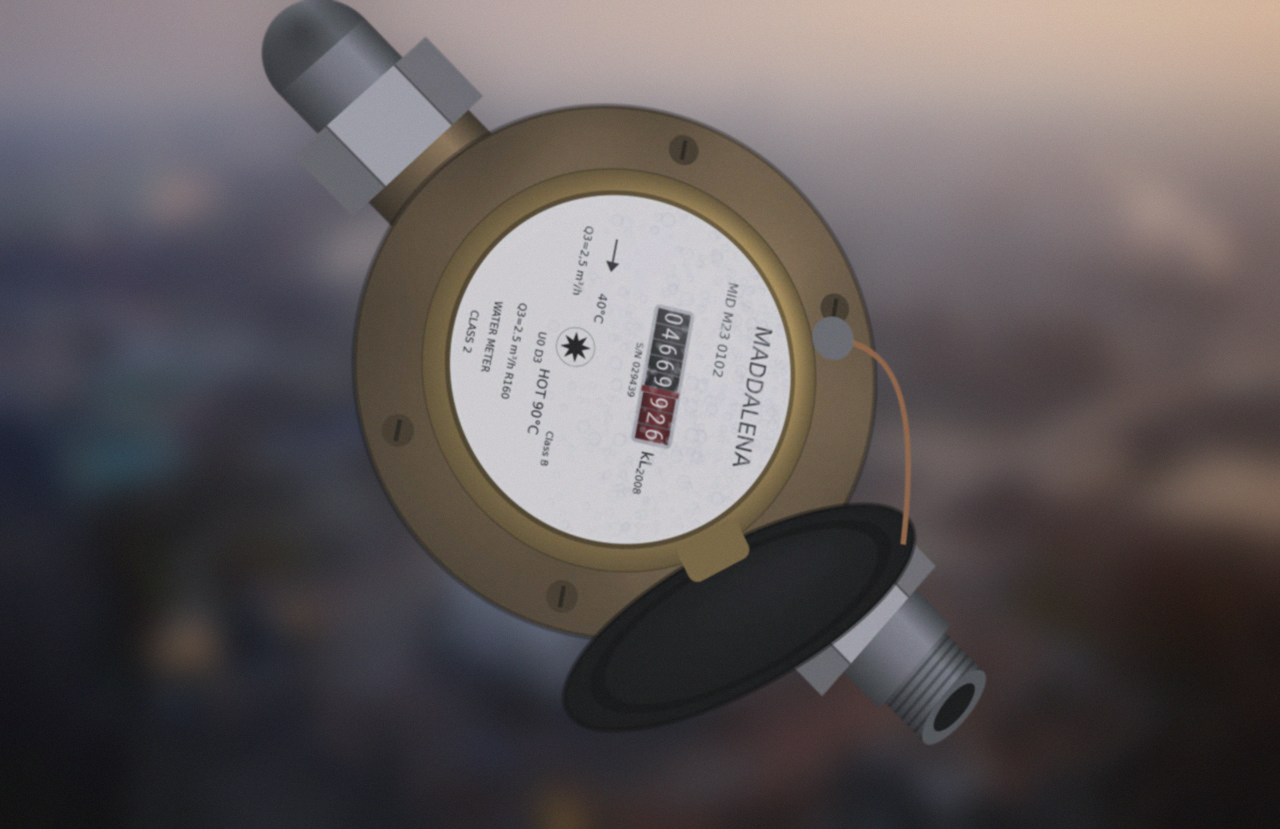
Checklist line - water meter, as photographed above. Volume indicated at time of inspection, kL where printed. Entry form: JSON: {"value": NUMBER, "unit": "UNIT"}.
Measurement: {"value": 4669.926, "unit": "kL"}
